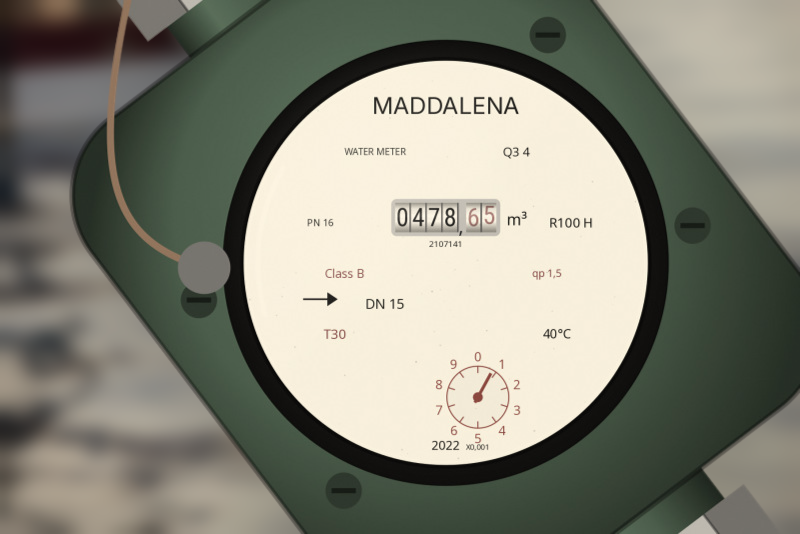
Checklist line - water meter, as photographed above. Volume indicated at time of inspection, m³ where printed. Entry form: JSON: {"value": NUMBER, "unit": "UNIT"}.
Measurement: {"value": 478.650, "unit": "m³"}
